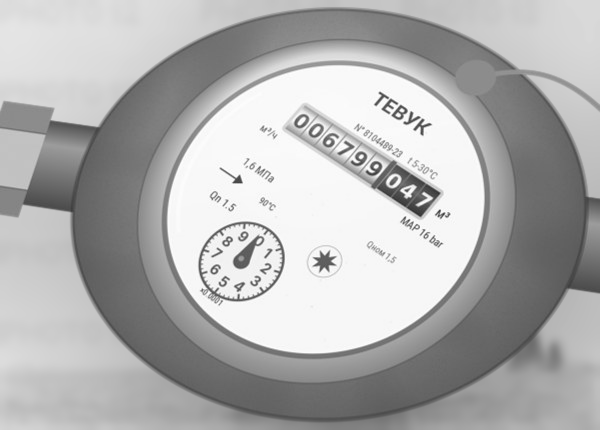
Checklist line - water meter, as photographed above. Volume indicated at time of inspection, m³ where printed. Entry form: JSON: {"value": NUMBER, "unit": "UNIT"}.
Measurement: {"value": 6799.0469, "unit": "m³"}
